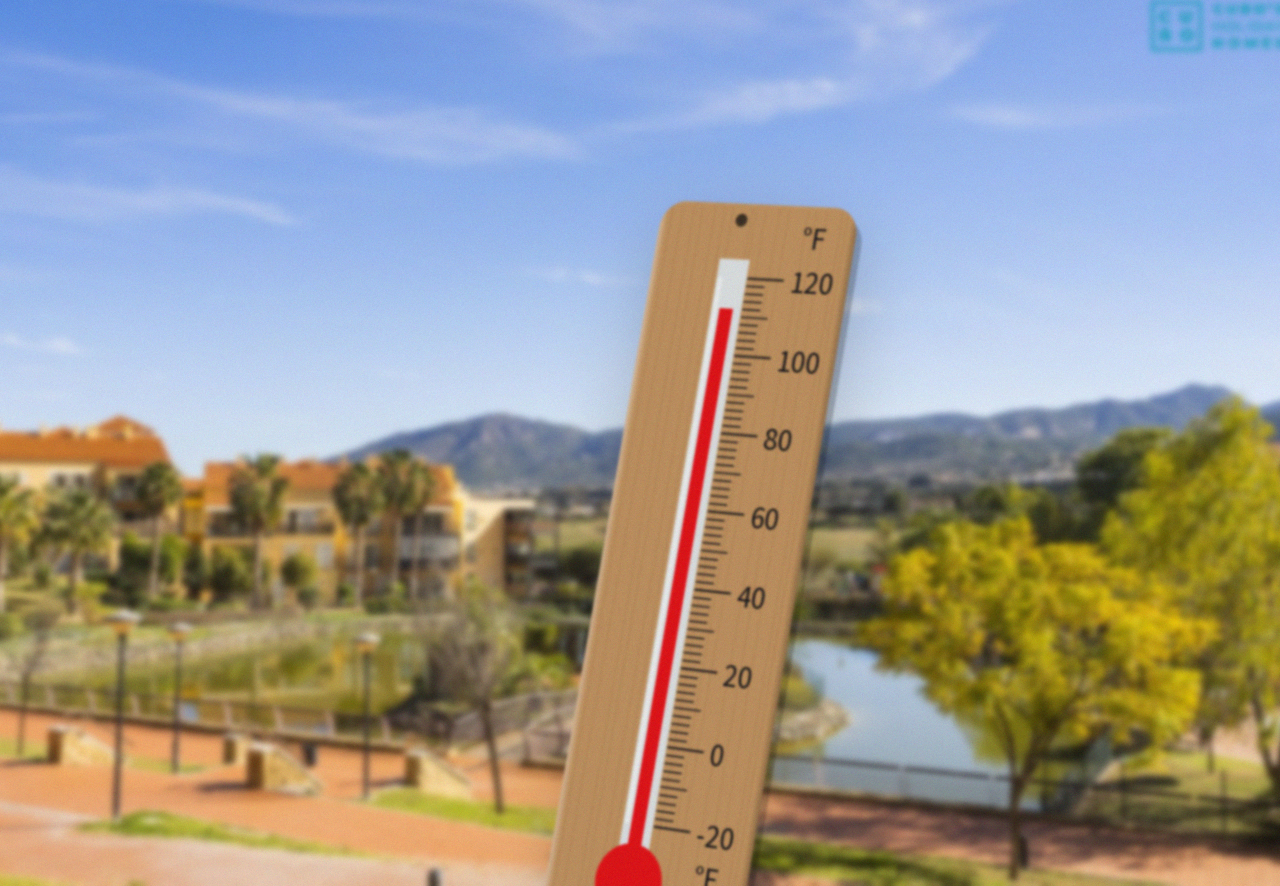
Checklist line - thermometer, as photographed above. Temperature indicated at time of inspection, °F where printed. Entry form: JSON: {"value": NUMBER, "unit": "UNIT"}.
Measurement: {"value": 112, "unit": "°F"}
